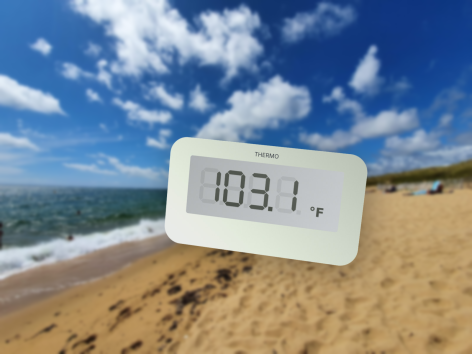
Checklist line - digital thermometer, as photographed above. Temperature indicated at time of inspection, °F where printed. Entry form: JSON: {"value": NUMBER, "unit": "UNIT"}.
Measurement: {"value": 103.1, "unit": "°F"}
